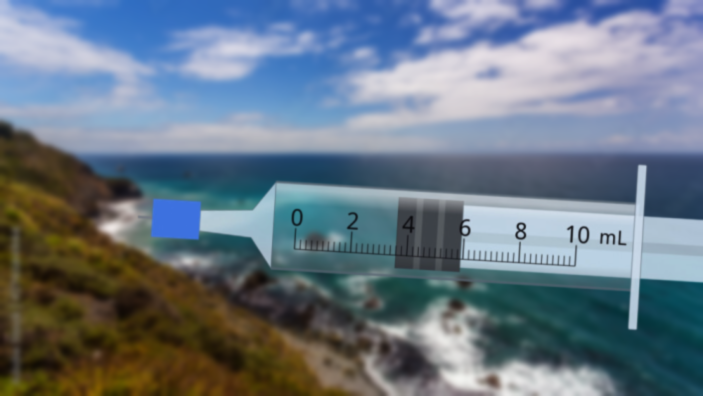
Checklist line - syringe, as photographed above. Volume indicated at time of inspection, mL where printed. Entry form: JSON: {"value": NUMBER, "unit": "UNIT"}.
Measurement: {"value": 3.6, "unit": "mL"}
